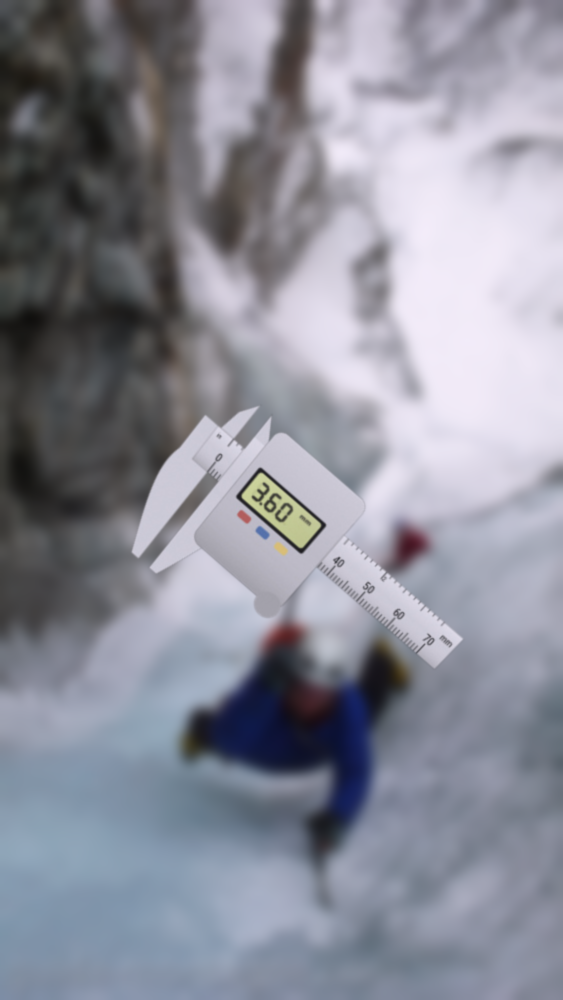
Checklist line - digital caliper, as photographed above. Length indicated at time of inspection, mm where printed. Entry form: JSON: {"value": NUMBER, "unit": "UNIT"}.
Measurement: {"value": 3.60, "unit": "mm"}
